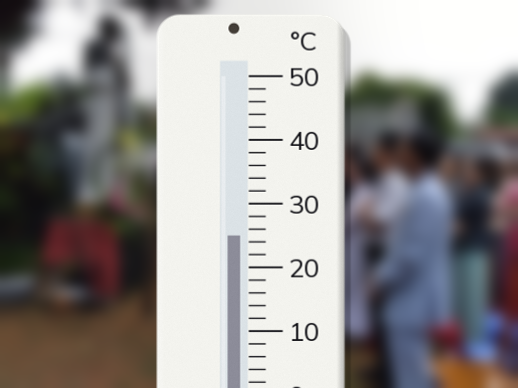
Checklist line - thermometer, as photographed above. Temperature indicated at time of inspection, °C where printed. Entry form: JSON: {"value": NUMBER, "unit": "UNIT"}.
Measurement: {"value": 25, "unit": "°C"}
